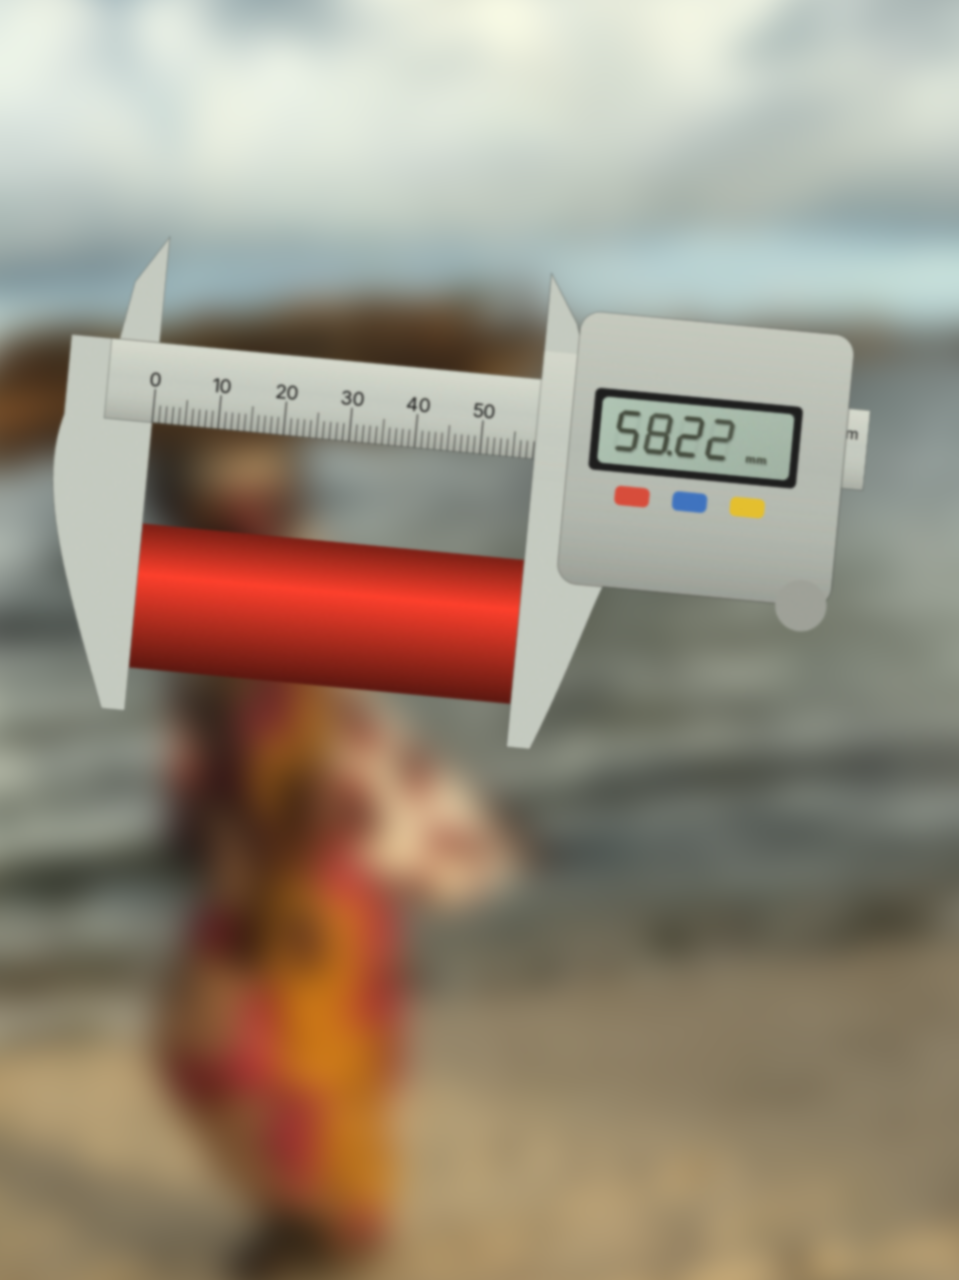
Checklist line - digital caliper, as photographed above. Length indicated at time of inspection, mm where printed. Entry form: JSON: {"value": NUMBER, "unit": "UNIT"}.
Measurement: {"value": 58.22, "unit": "mm"}
